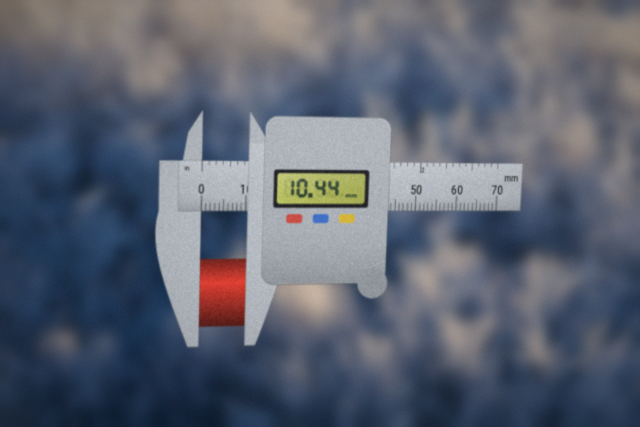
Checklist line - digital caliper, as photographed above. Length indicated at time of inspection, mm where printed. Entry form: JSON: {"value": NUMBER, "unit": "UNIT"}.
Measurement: {"value": 10.44, "unit": "mm"}
